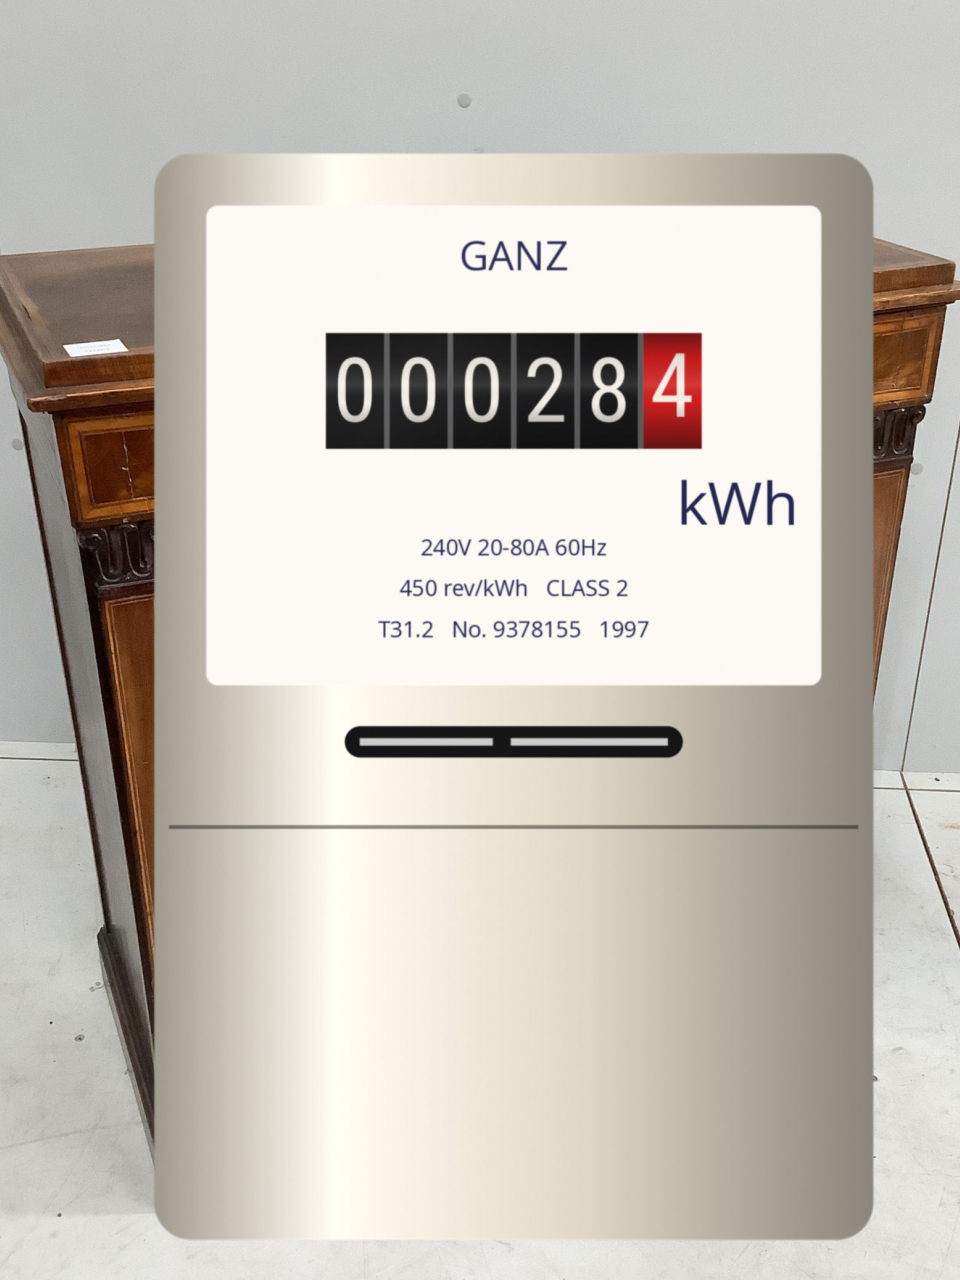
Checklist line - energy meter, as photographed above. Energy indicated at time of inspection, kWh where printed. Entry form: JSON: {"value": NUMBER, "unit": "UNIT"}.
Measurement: {"value": 28.4, "unit": "kWh"}
